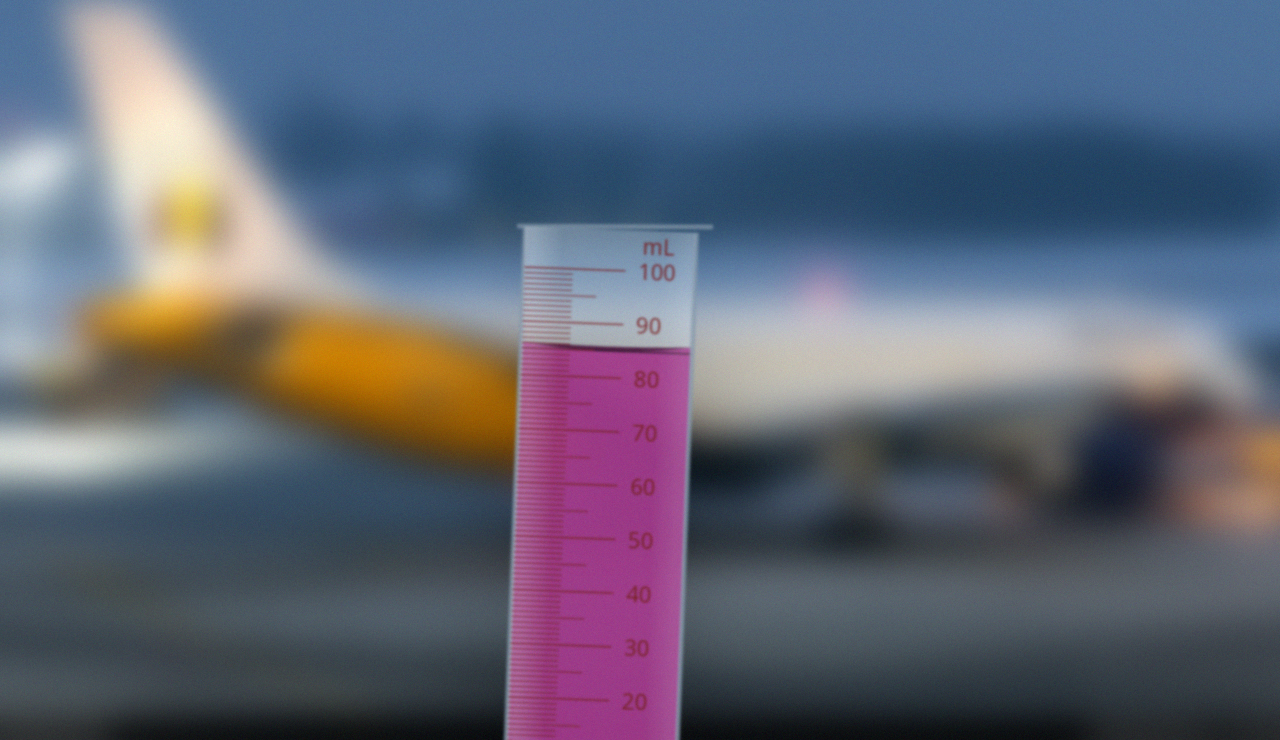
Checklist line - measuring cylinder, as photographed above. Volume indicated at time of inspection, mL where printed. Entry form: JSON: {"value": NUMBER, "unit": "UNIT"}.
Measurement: {"value": 85, "unit": "mL"}
